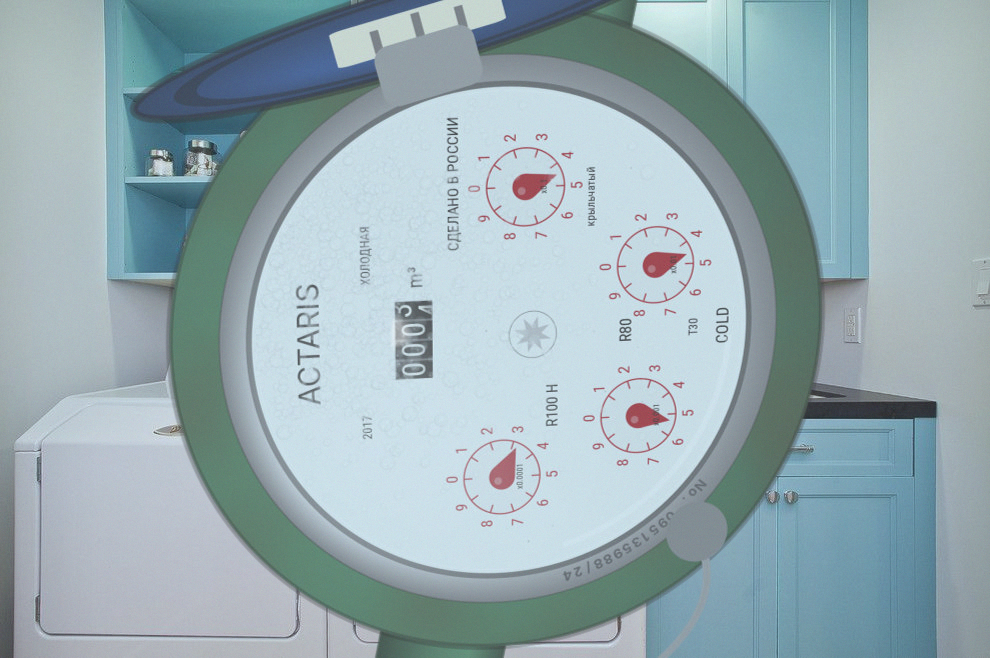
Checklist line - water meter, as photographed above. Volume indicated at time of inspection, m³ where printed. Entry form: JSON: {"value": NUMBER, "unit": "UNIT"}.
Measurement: {"value": 3.4453, "unit": "m³"}
